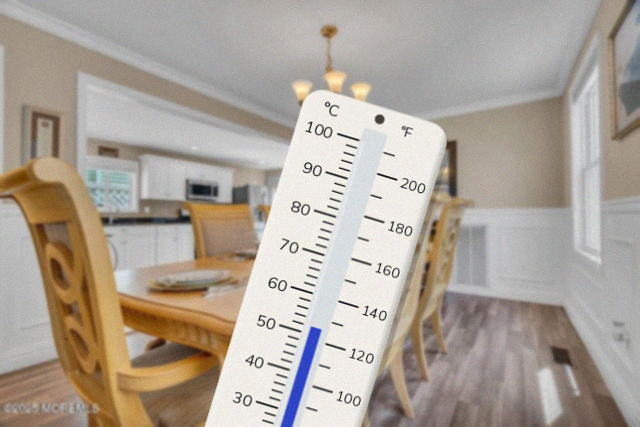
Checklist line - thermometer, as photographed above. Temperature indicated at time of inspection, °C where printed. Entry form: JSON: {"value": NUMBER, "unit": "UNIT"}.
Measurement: {"value": 52, "unit": "°C"}
